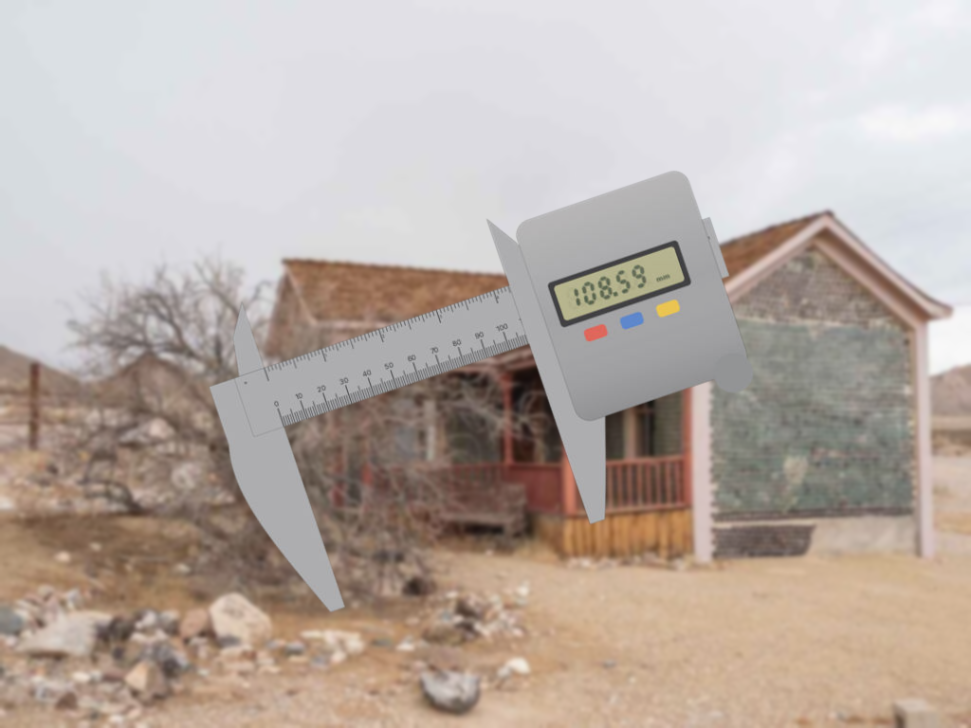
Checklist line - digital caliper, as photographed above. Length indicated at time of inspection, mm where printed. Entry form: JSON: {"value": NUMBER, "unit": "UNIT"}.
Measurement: {"value": 108.59, "unit": "mm"}
